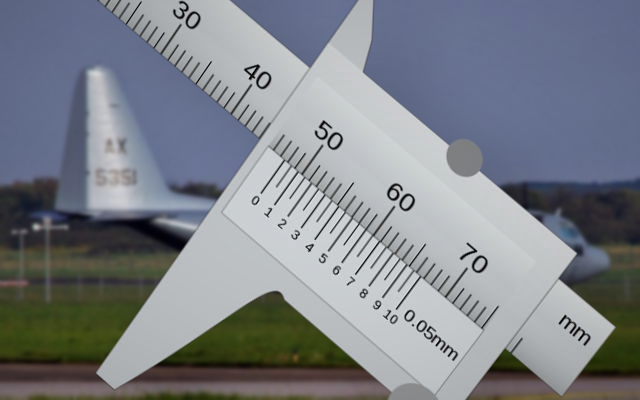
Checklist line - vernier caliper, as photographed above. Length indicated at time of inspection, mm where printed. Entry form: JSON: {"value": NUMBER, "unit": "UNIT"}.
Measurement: {"value": 47.6, "unit": "mm"}
